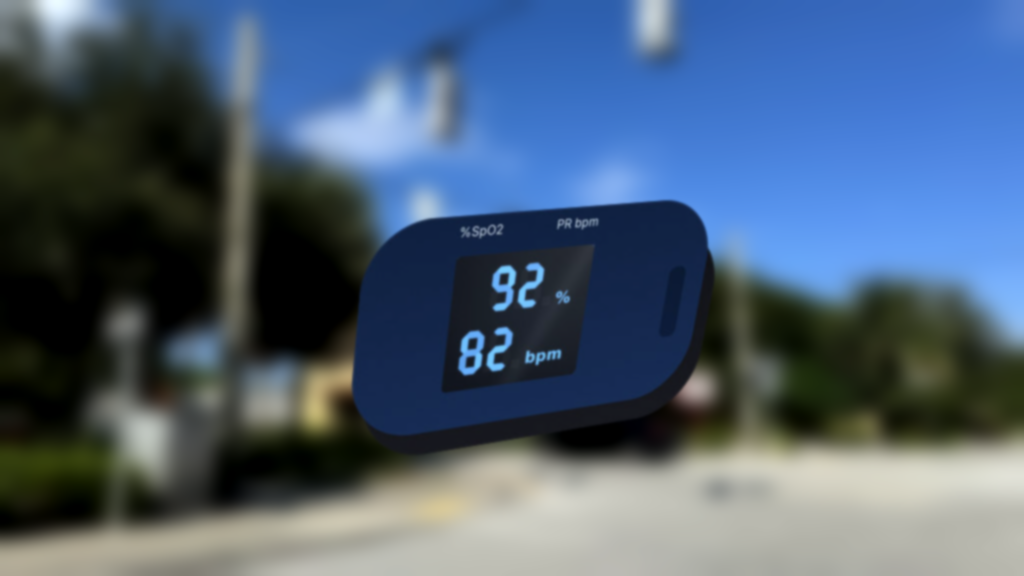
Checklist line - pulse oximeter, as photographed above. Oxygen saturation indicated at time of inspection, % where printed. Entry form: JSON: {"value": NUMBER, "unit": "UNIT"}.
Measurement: {"value": 92, "unit": "%"}
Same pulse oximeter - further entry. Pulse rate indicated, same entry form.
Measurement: {"value": 82, "unit": "bpm"}
